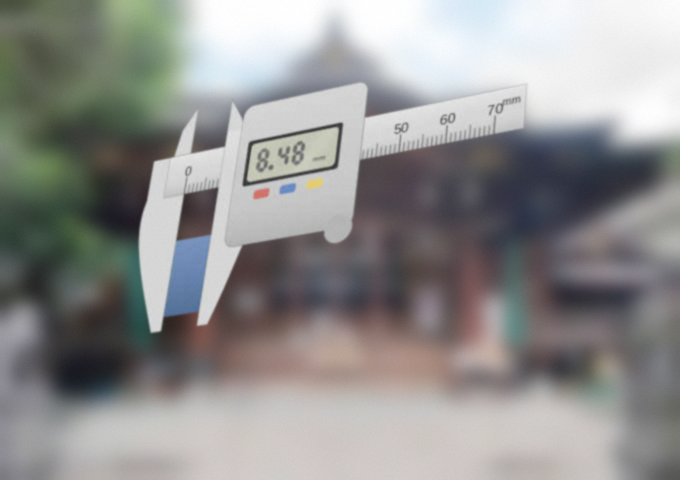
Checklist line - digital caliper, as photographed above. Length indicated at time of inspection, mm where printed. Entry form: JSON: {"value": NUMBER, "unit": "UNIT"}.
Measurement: {"value": 8.48, "unit": "mm"}
